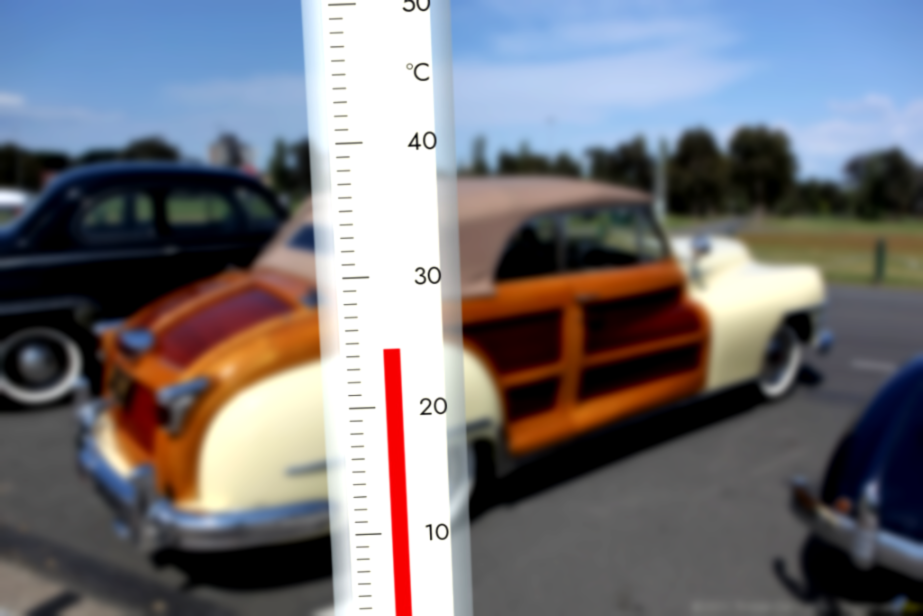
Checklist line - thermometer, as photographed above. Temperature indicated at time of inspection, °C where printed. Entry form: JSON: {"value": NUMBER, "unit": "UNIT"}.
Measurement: {"value": 24.5, "unit": "°C"}
